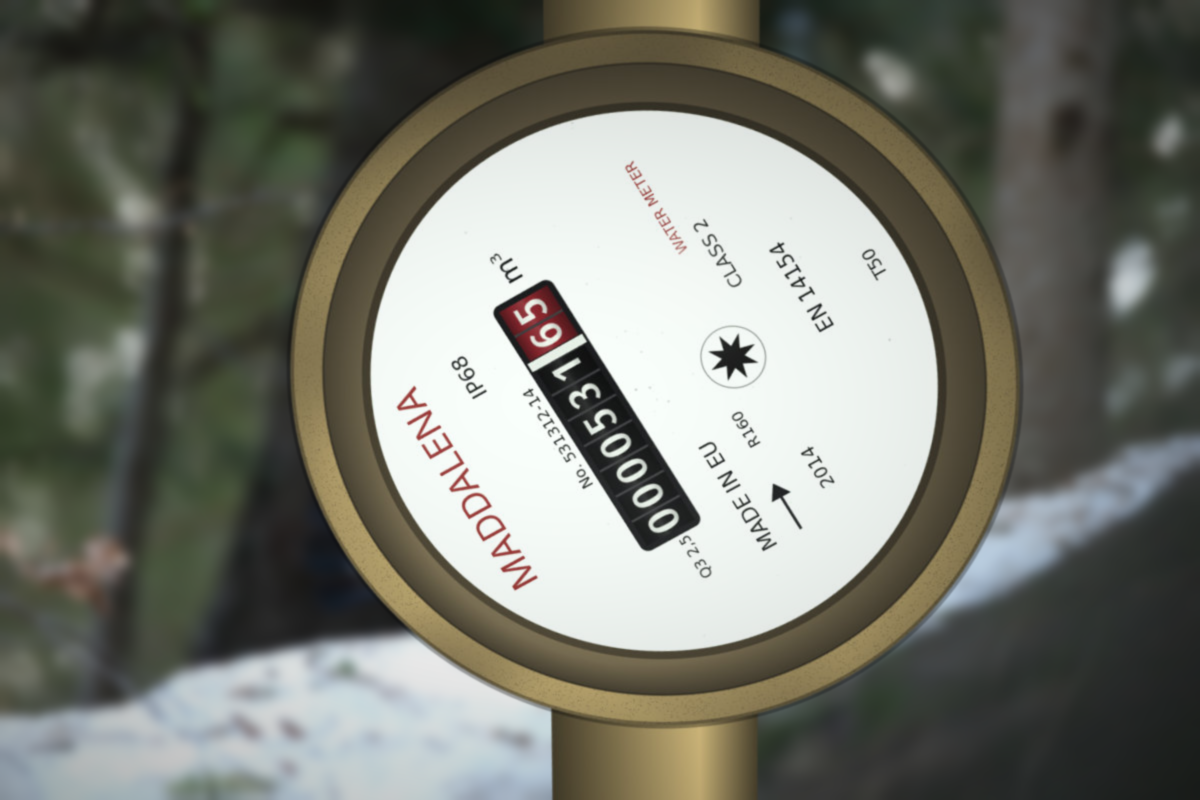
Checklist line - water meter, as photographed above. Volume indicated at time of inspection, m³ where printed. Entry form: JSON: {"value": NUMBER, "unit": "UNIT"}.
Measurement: {"value": 531.65, "unit": "m³"}
